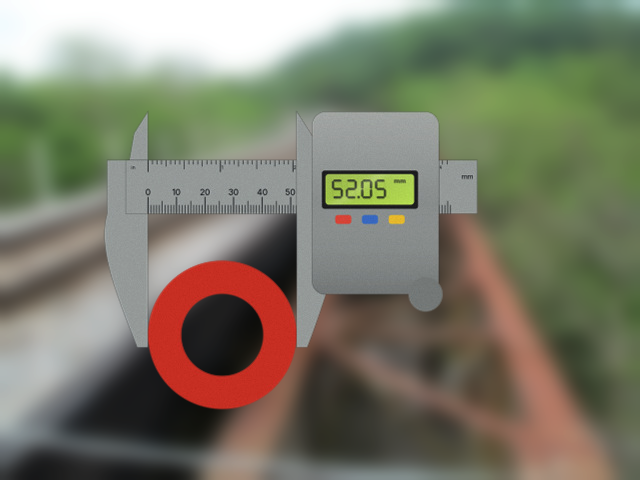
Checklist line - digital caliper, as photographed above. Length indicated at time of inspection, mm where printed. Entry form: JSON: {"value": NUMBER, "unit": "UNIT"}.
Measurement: {"value": 52.05, "unit": "mm"}
